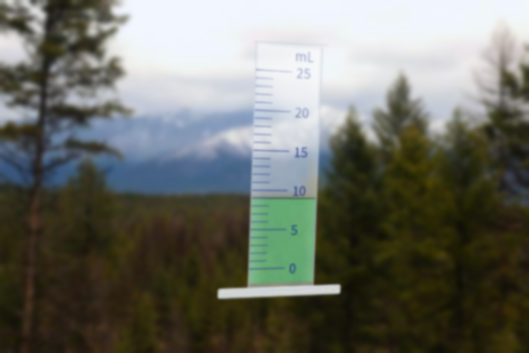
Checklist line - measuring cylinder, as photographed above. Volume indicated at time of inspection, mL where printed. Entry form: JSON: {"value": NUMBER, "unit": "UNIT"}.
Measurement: {"value": 9, "unit": "mL"}
